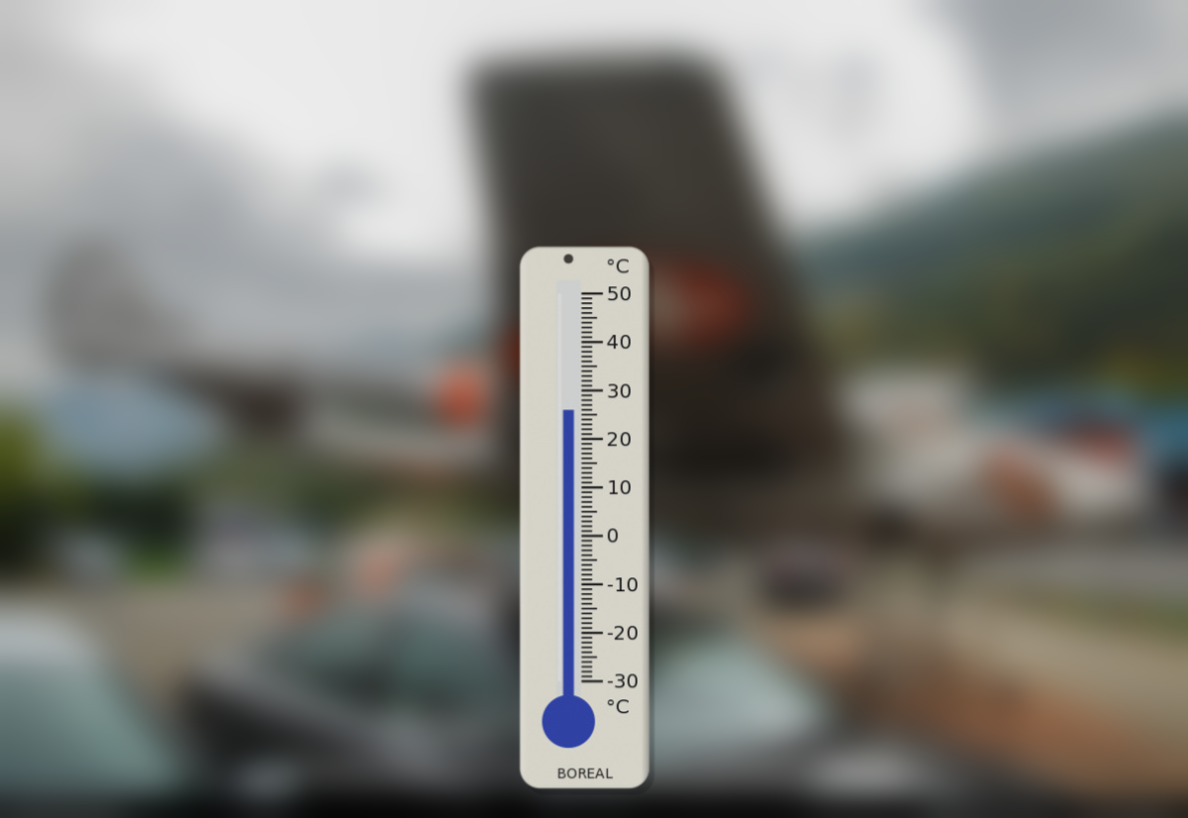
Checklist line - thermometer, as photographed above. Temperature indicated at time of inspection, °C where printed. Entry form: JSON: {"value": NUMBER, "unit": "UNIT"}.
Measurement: {"value": 26, "unit": "°C"}
